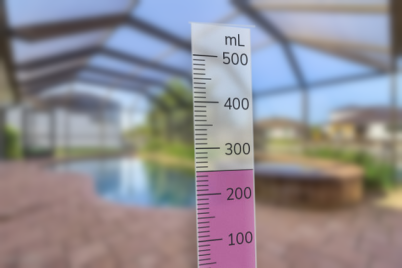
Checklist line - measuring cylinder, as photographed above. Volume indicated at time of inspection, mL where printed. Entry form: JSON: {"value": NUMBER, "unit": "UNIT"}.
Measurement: {"value": 250, "unit": "mL"}
